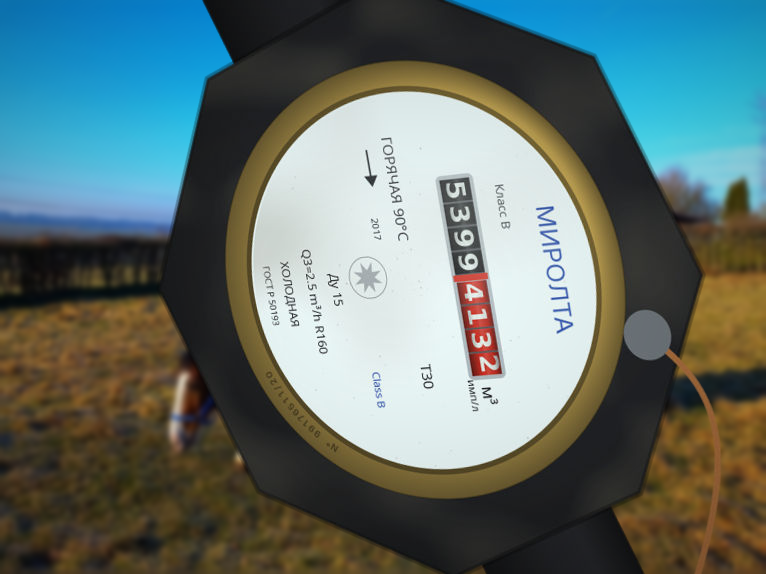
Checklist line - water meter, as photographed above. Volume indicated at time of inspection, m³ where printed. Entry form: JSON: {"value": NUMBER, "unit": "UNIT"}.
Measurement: {"value": 5399.4132, "unit": "m³"}
